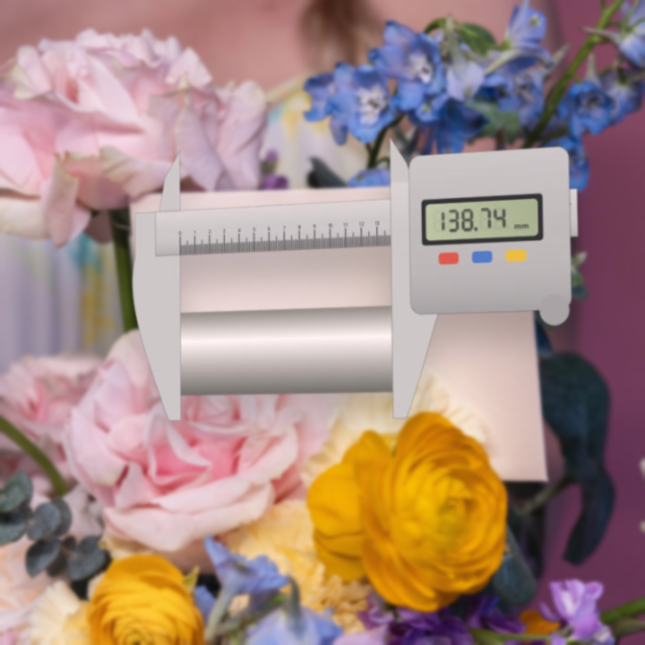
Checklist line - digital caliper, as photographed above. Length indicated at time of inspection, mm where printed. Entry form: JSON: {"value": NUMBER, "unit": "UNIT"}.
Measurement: {"value": 138.74, "unit": "mm"}
